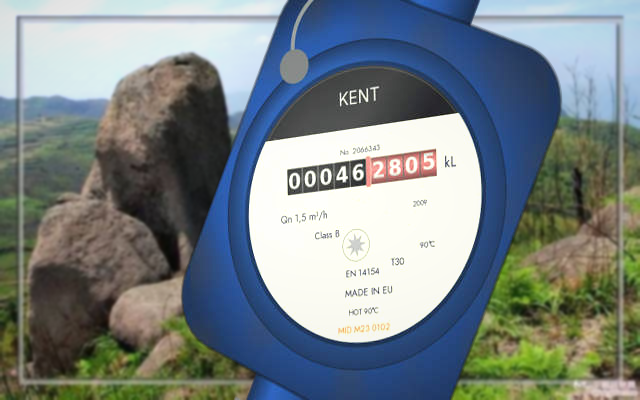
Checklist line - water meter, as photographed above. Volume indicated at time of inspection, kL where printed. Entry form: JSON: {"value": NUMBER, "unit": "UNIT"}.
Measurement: {"value": 46.2805, "unit": "kL"}
